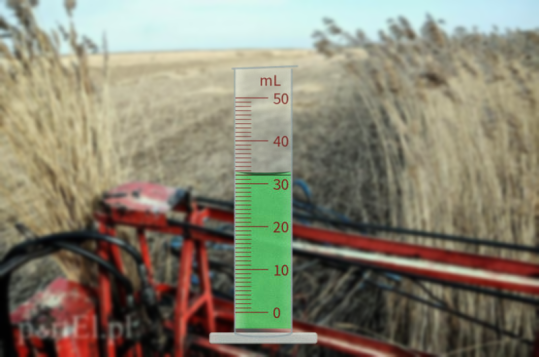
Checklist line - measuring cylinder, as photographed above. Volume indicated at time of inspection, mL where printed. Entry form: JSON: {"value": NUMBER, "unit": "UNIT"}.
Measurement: {"value": 32, "unit": "mL"}
